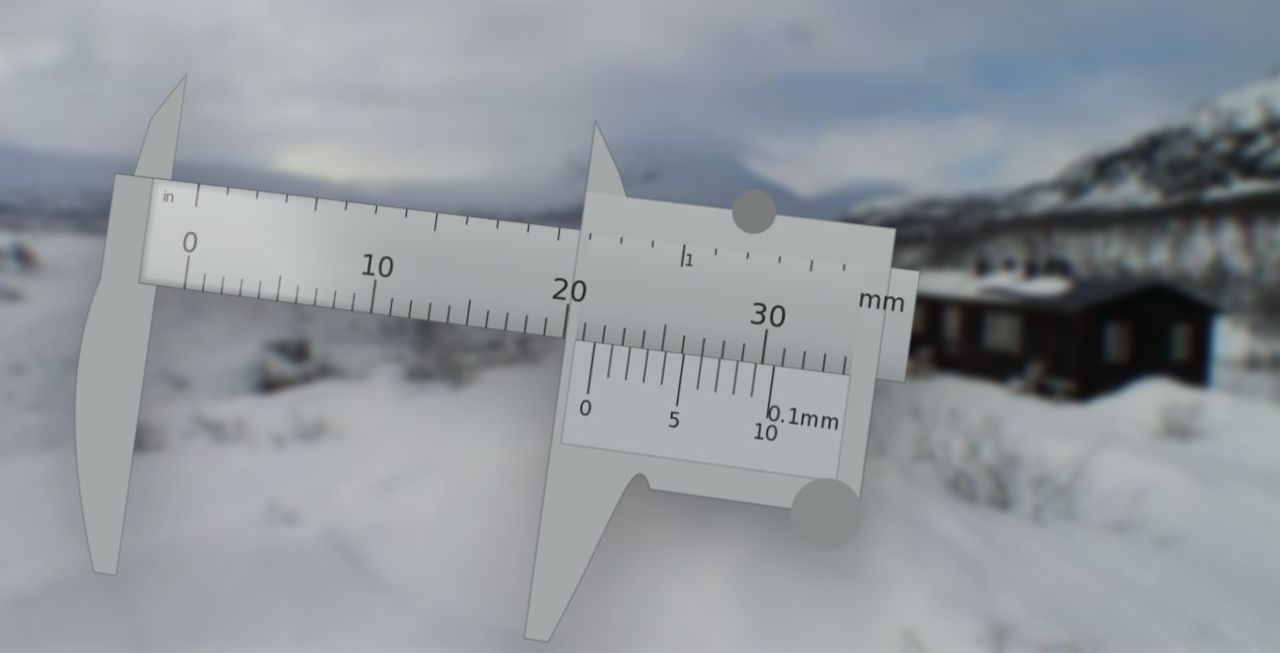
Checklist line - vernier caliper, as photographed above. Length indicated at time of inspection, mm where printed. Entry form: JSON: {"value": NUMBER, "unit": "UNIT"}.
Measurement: {"value": 21.6, "unit": "mm"}
